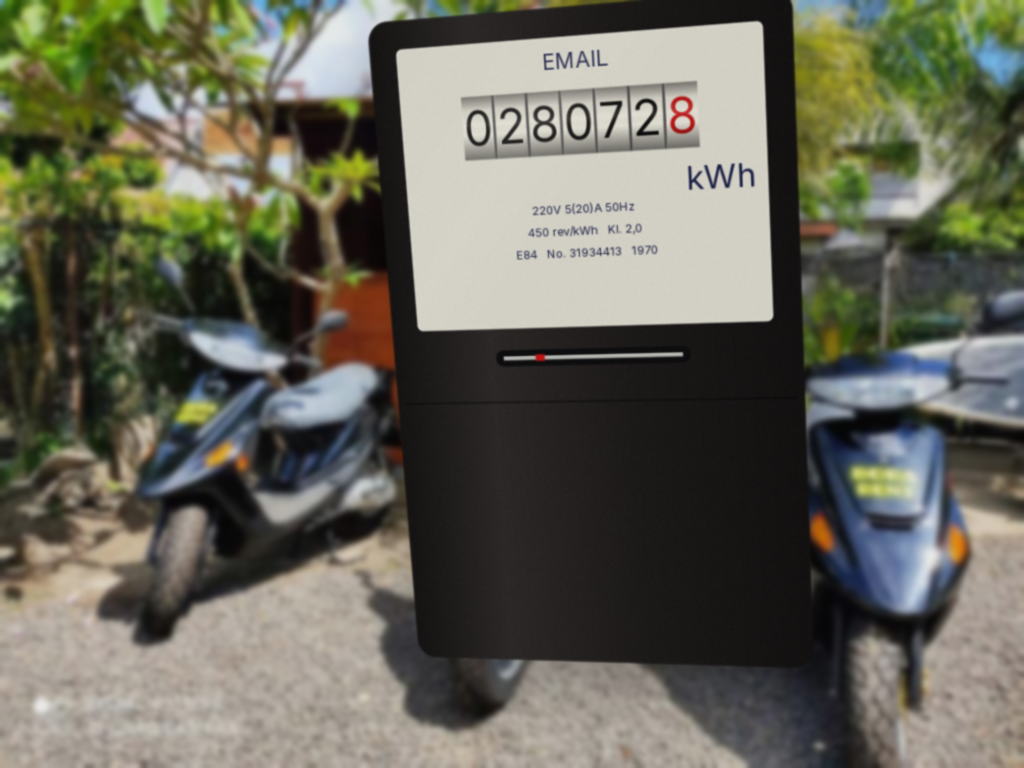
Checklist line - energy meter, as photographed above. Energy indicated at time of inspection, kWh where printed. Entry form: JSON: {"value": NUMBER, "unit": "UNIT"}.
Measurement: {"value": 28072.8, "unit": "kWh"}
